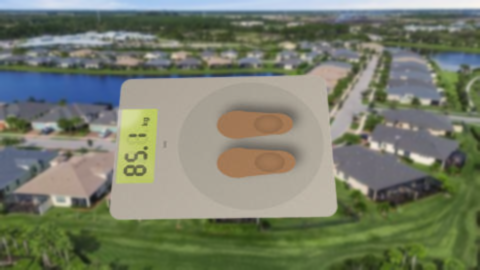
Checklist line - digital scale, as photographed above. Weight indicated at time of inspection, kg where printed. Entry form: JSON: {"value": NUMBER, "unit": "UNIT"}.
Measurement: {"value": 85.1, "unit": "kg"}
